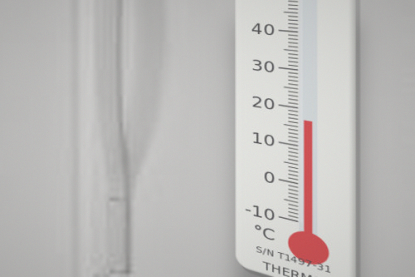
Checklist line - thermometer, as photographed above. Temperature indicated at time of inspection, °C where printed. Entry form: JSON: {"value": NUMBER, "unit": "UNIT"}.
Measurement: {"value": 17, "unit": "°C"}
